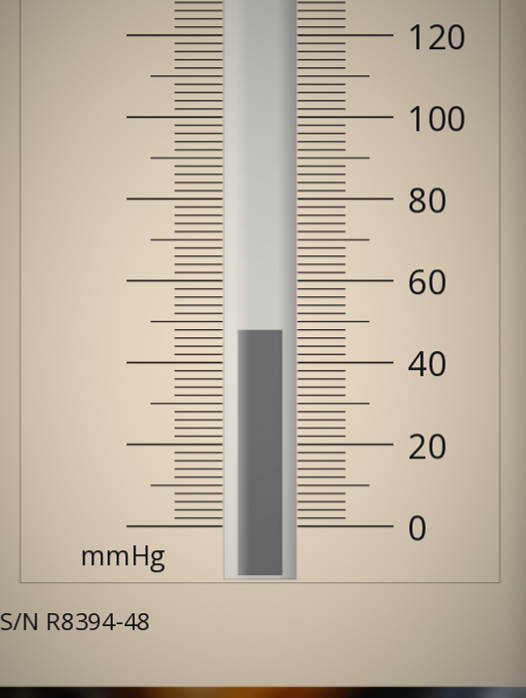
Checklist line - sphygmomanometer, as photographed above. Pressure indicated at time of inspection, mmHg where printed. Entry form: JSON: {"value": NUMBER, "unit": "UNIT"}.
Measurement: {"value": 48, "unit": "mmHg"}
